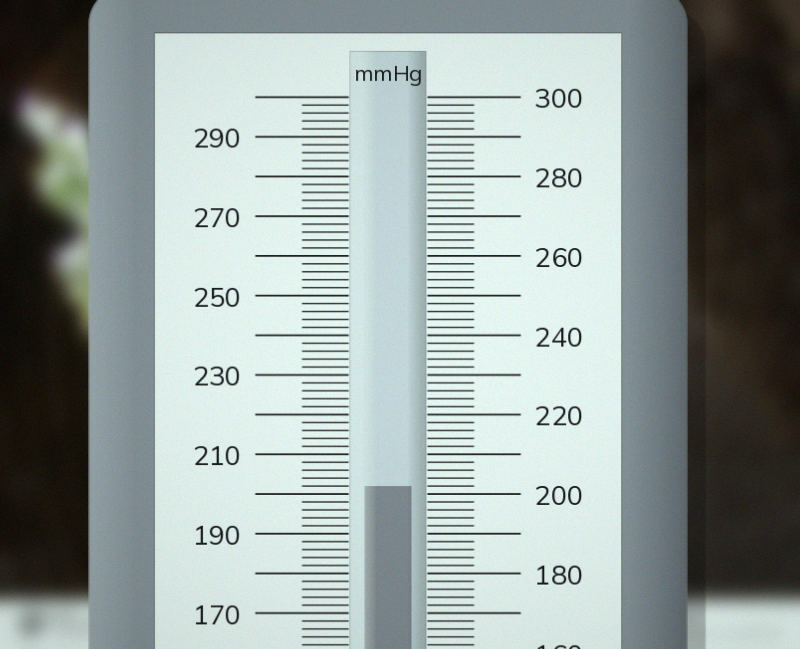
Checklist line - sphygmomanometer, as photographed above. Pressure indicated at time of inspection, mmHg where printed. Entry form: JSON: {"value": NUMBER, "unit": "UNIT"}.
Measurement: {"value": 202, "unit": "mmHg"}
